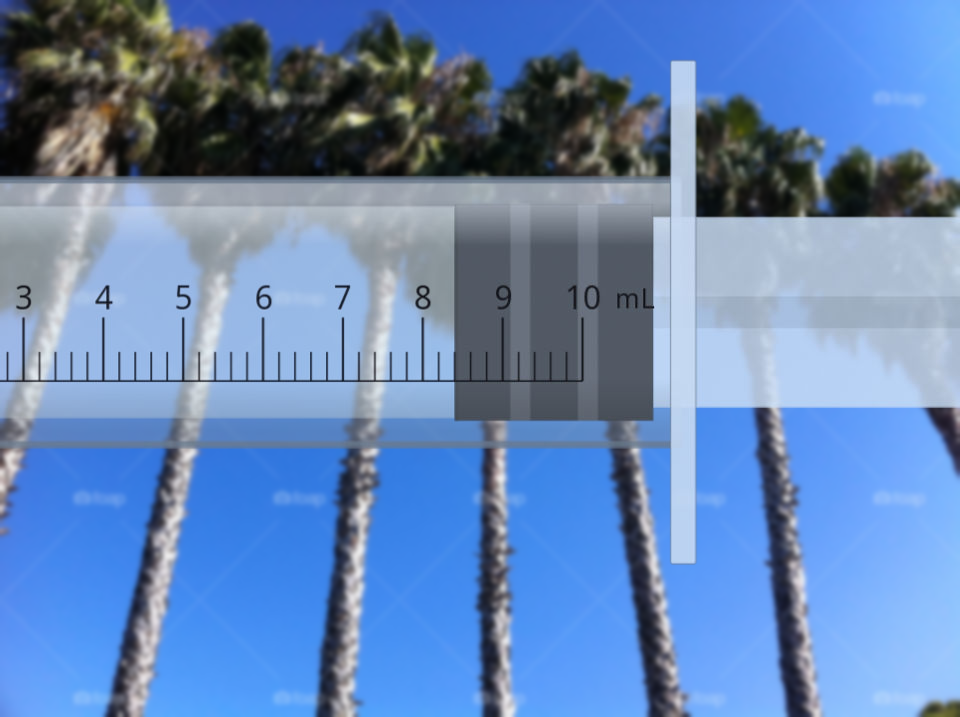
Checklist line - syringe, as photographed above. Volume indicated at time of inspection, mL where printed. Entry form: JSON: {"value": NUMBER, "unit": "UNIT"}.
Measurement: {"value": 8.4, "unit": "mL"}
